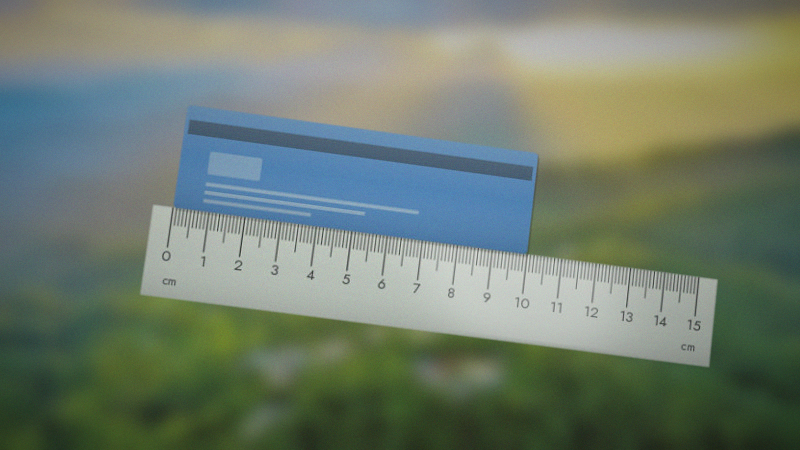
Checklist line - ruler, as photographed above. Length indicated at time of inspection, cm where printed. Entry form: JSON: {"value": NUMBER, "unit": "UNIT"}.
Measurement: {"value": 10, "unit": "cm"}
